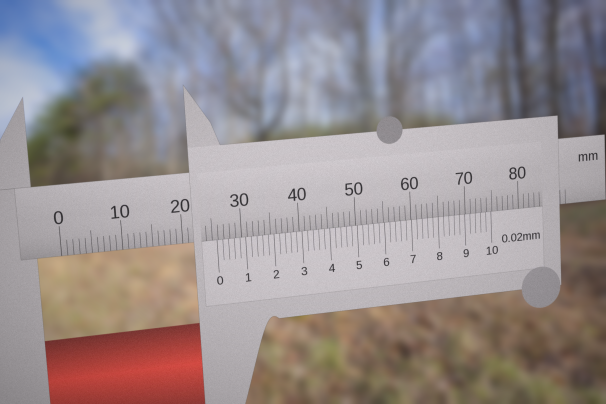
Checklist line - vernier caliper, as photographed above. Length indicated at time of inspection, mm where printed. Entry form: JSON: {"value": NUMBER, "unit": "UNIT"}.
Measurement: {"value": 25.8, "unit": "mm"}
